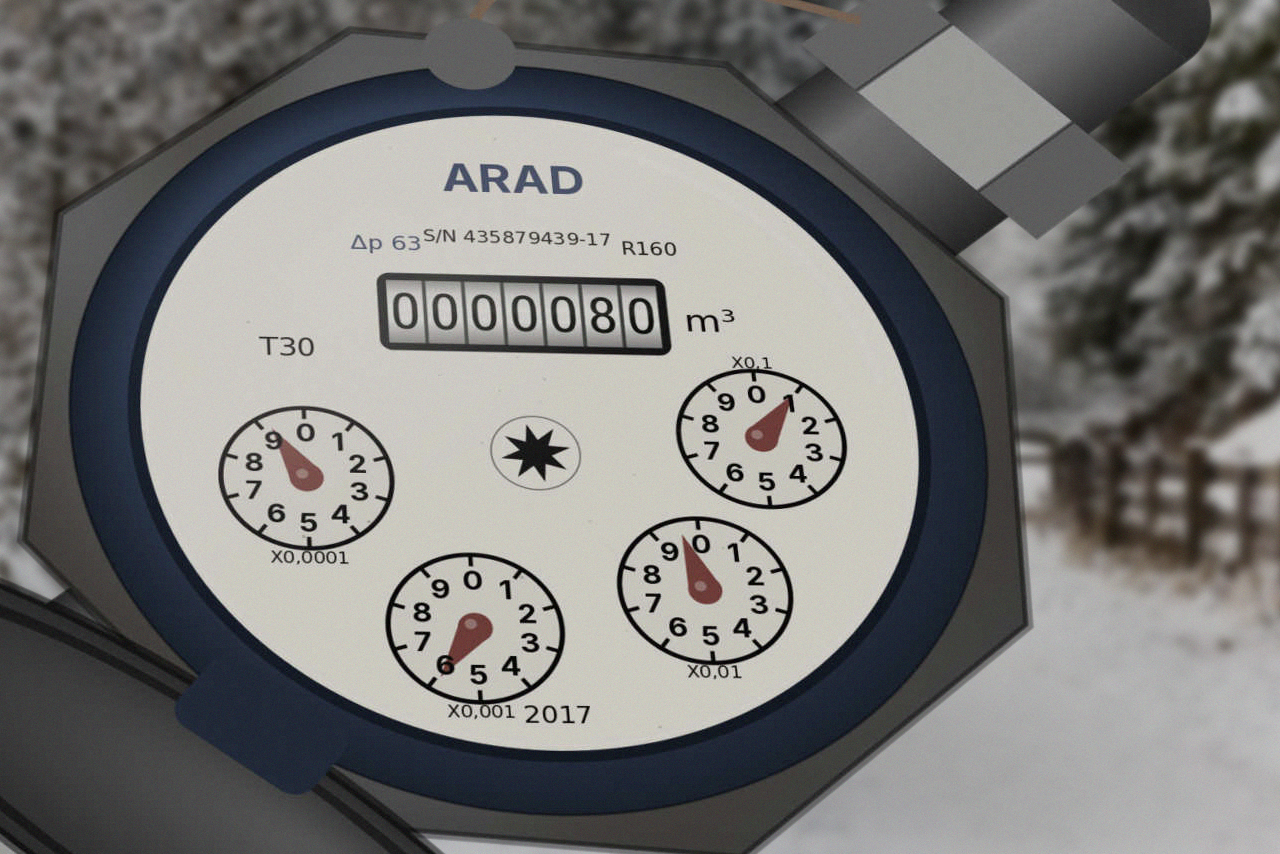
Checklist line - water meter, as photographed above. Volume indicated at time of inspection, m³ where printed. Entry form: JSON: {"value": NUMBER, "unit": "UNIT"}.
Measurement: {"value": 80.0959, "unit": "m³"}
